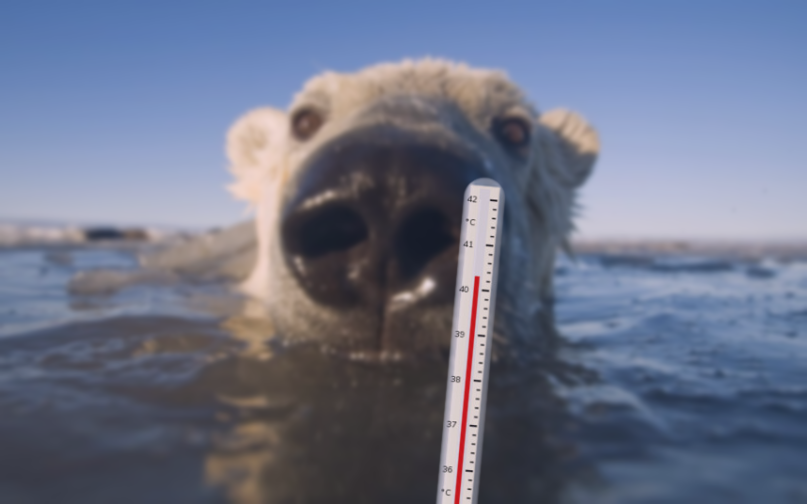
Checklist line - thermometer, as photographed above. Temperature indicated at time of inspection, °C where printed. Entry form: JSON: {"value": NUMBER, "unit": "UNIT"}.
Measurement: {"value": 40.3, "unit": "°C"}
